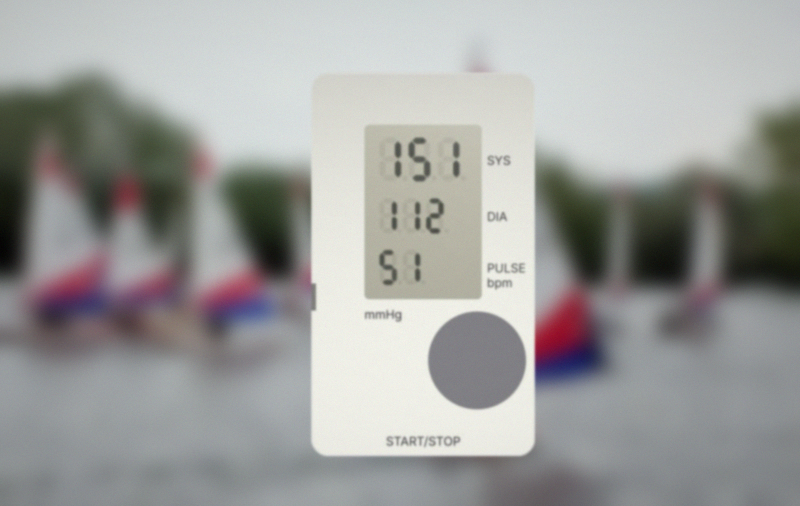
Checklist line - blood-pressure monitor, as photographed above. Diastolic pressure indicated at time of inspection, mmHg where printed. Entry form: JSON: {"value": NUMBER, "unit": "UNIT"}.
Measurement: {"value": 112, "unit": "mmHg"}
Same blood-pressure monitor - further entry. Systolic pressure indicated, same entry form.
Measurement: {"value": 151, "unit": "mmHg"}
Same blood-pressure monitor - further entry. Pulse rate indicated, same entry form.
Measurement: {"value": 51, "unit": "bpm"}
